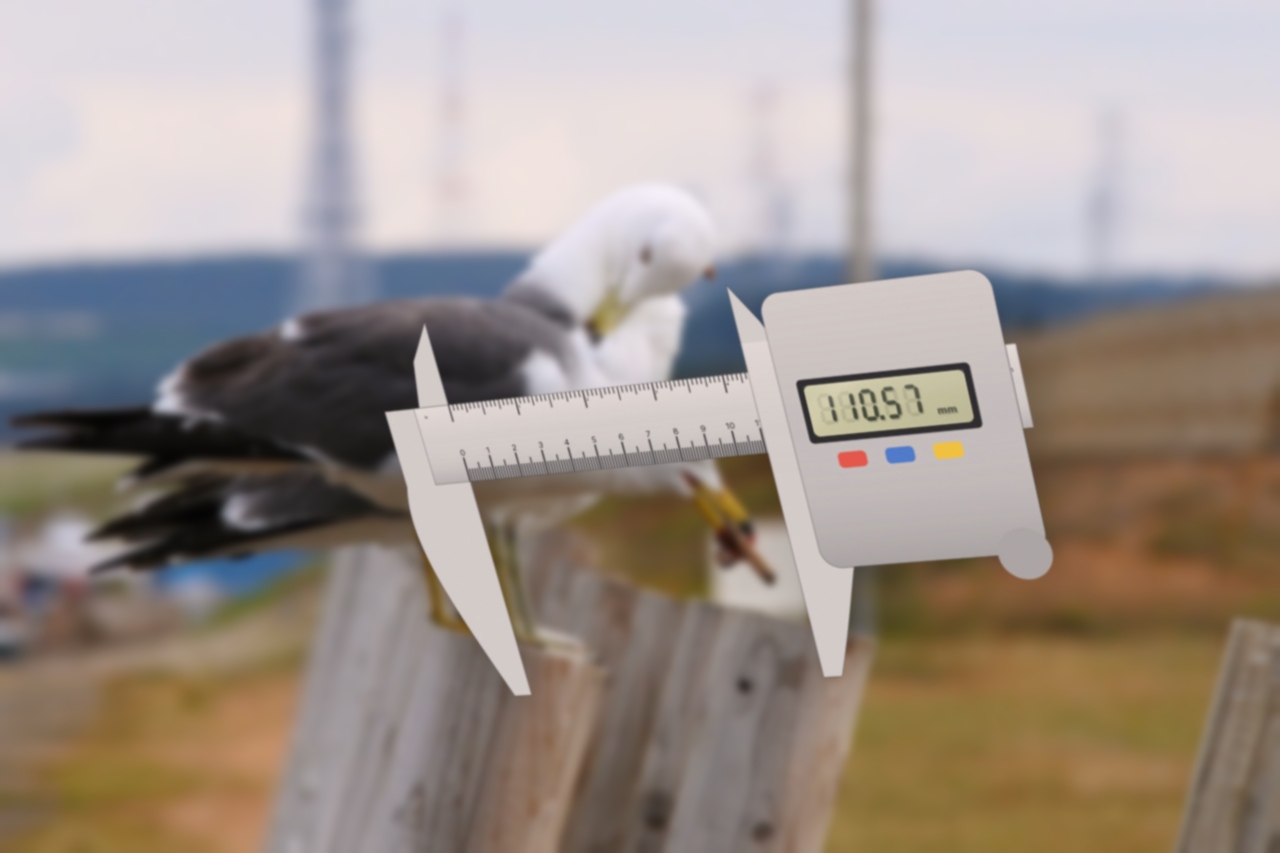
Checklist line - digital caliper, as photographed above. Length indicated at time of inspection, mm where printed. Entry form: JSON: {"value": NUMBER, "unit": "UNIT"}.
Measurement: {"value": 110.57, "unit": "mm"}
